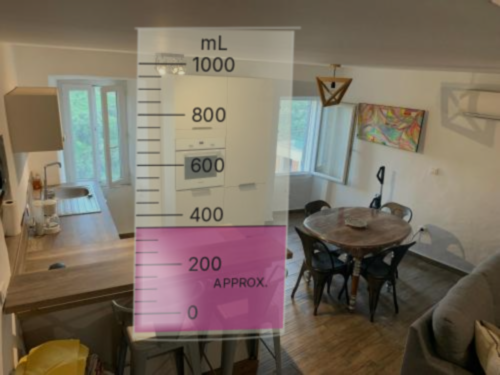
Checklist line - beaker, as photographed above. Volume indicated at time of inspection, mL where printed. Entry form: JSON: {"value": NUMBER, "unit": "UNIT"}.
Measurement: {"value": 350, "unit": "mL"}
